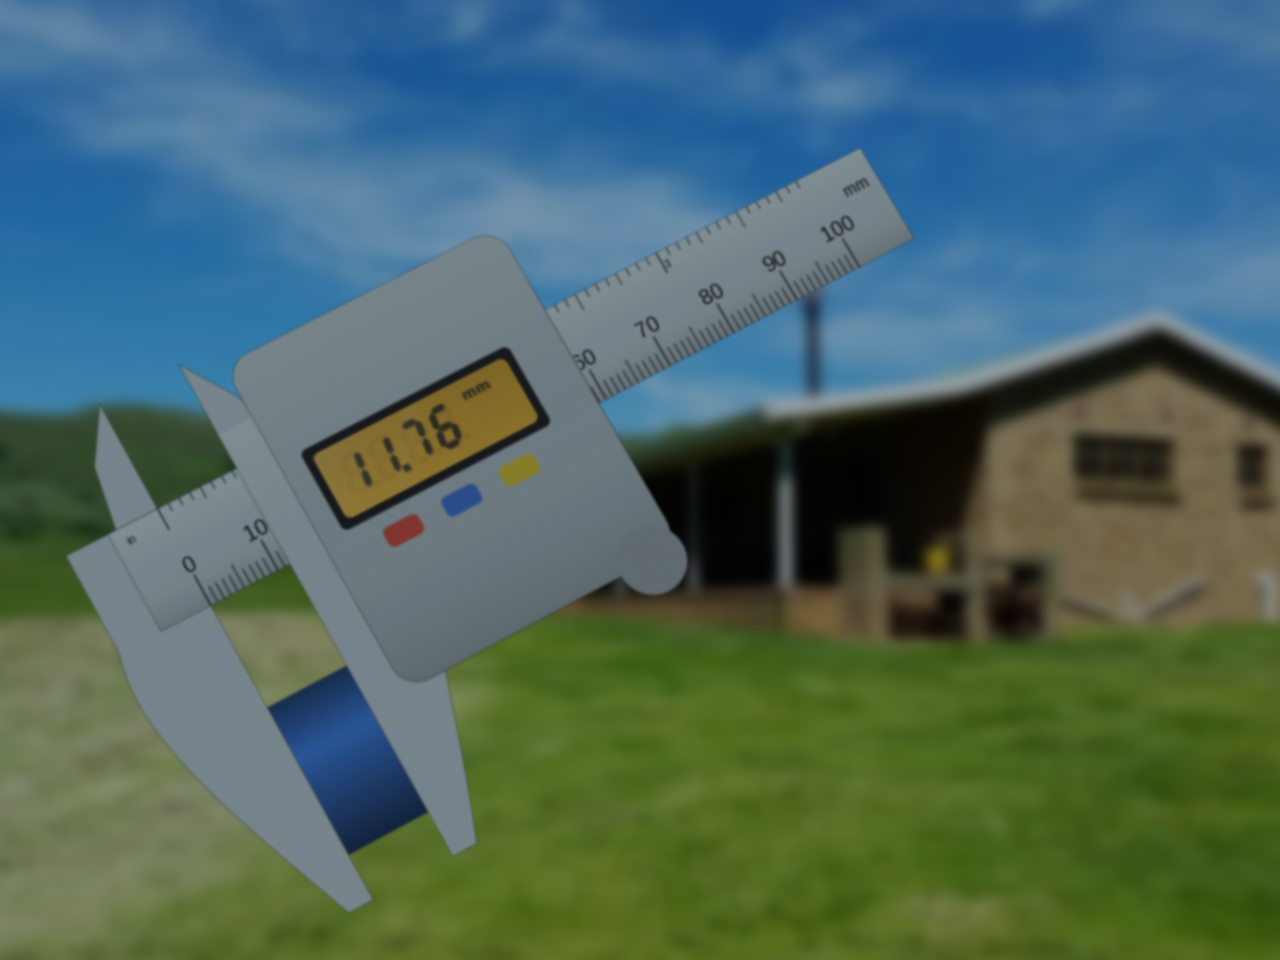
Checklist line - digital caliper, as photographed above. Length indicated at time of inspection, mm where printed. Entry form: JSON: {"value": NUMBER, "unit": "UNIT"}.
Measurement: {"value": 11.76, "unit": "mm"}
